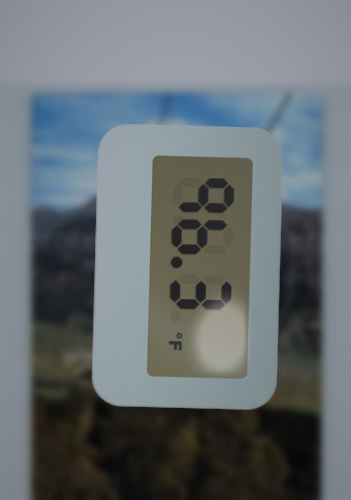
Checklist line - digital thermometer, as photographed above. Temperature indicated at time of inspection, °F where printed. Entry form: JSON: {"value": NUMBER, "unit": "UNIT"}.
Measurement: {"value": 96.3, "unit": "°F"}
